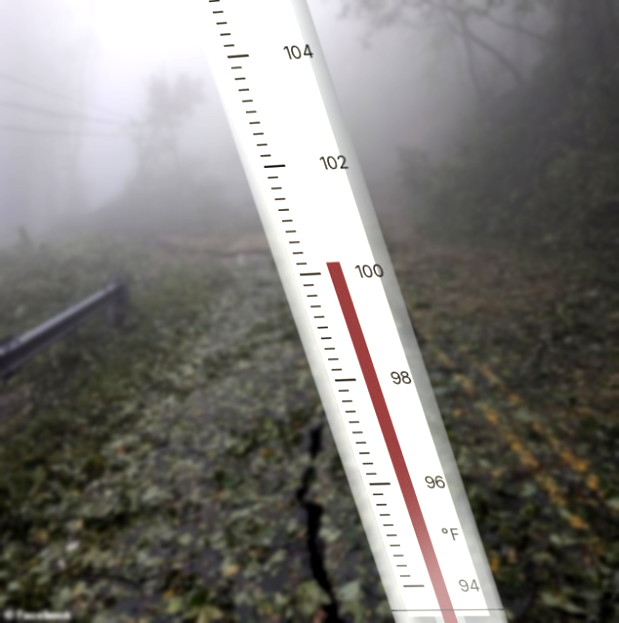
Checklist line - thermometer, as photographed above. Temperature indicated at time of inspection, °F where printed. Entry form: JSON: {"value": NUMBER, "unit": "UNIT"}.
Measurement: {"value": 100.2, "unit": "°F"}
